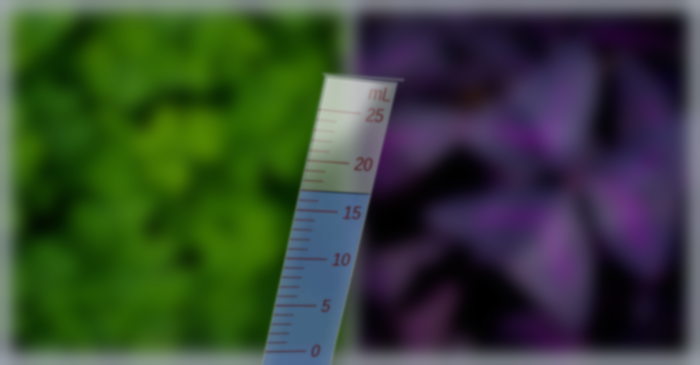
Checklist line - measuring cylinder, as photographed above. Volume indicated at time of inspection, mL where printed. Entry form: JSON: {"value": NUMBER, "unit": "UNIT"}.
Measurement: {"value": 17, "unit": "mL"}
